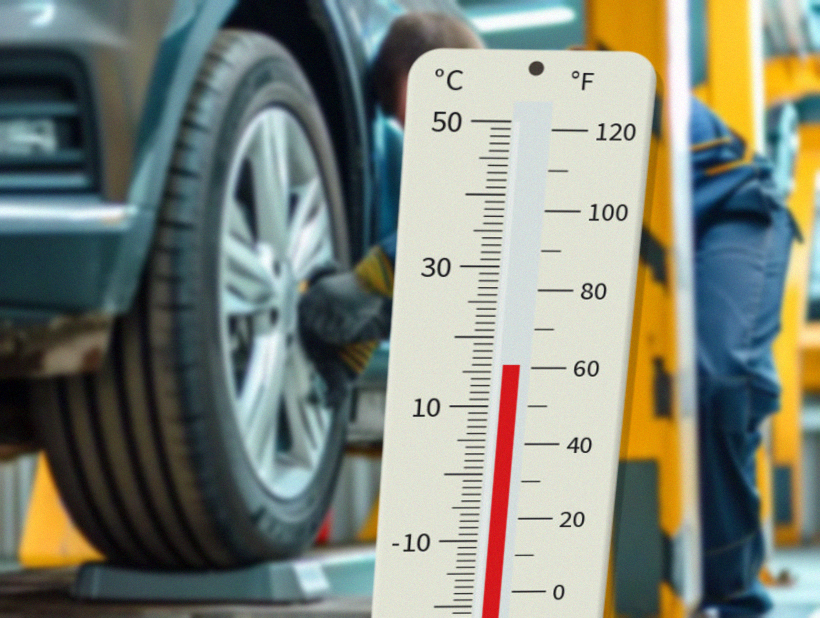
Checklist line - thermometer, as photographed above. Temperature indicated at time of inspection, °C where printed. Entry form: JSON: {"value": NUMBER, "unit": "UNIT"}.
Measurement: {"value": 16, "unit": "°C"}
